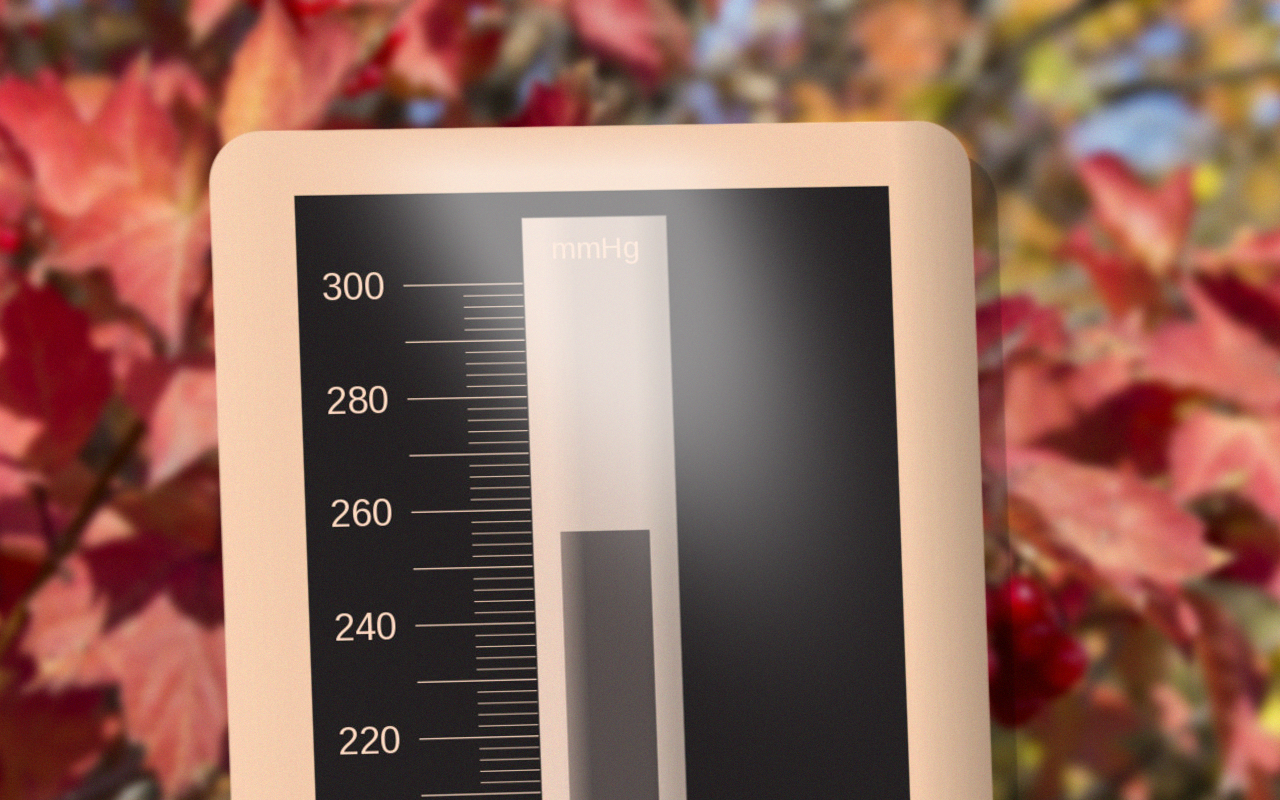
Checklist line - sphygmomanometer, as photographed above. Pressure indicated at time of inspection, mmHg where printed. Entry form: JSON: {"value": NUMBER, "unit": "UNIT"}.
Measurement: {"value": 256, "unit": "mmHg"}
